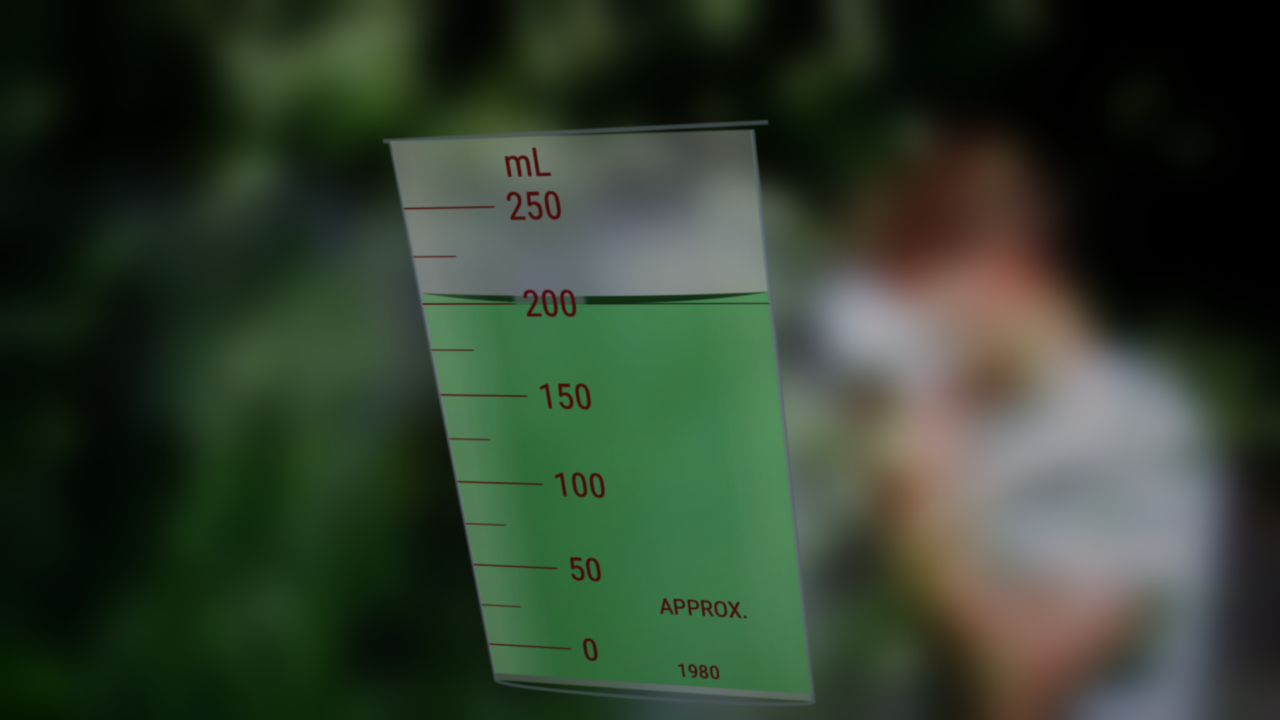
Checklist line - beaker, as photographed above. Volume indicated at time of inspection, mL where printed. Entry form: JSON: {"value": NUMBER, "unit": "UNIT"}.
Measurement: {"value": 200, "unit": "mL"}
